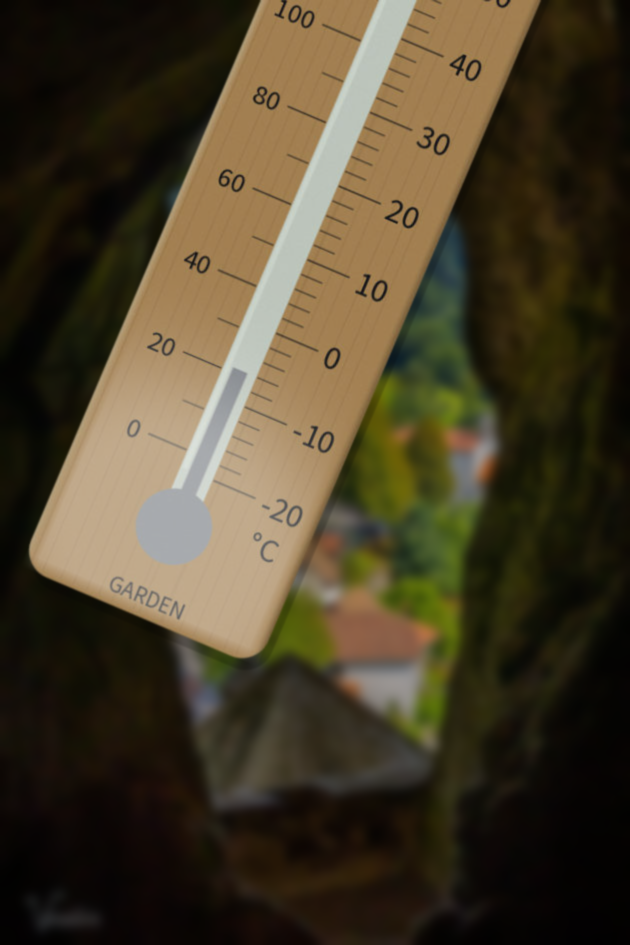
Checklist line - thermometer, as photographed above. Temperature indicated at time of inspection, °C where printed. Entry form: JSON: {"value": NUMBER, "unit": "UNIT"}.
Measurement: {"value": -6, "unit": "°C"}
